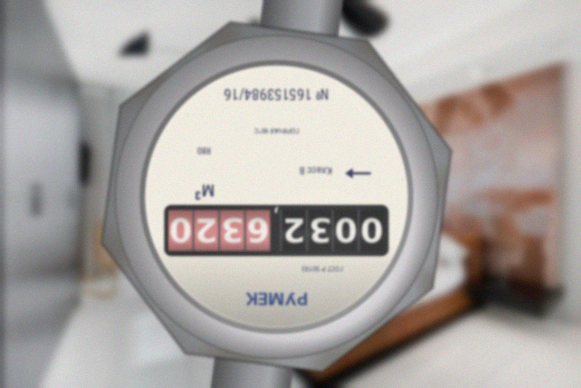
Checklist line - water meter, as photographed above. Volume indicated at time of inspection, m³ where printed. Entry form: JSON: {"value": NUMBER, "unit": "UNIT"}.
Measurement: {"value": 32.6320, "unit": "m³"}
